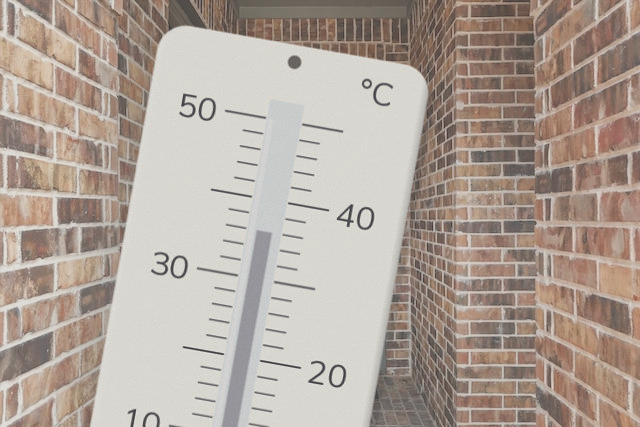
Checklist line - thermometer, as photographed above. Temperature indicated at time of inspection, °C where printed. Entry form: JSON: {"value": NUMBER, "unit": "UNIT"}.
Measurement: {"value": 36, "unit": "°C"}
